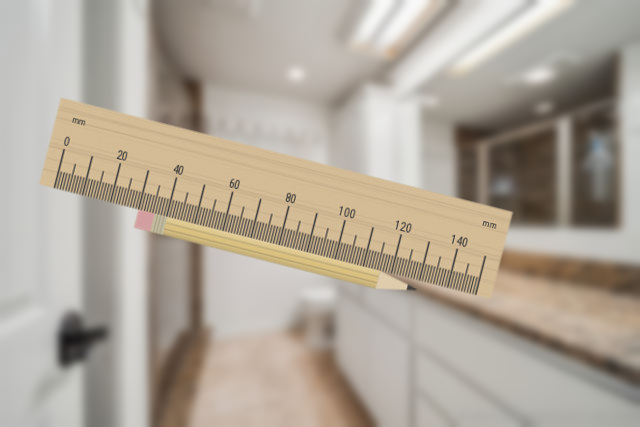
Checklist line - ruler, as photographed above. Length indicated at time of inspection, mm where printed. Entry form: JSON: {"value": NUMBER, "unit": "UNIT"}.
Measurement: {"value": 100, "unit": "mm"}
